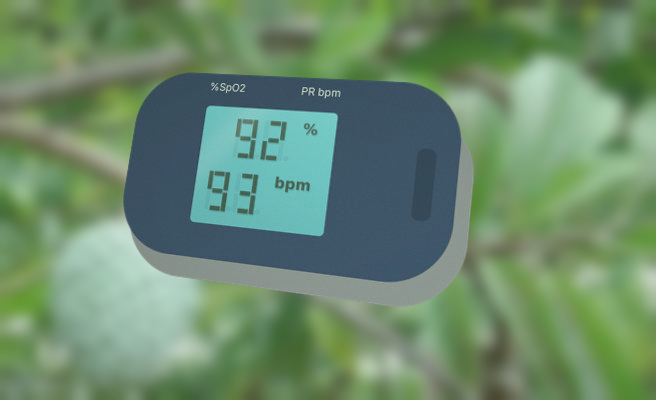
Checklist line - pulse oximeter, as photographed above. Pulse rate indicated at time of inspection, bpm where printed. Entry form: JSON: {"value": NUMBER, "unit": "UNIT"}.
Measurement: {"value": 93, "unit": "bpm"}
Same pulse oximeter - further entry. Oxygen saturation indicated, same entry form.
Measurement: {"value": 92, "unit": "%"}
